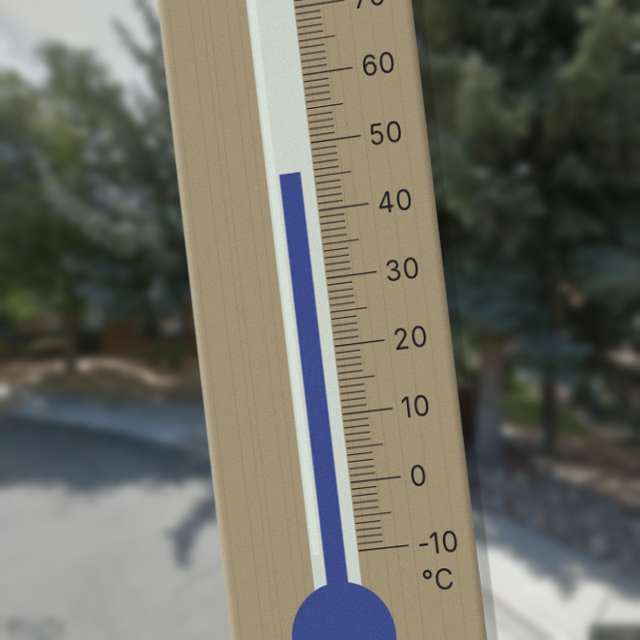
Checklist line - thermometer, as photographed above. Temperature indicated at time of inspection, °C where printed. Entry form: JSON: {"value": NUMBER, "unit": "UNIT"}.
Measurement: {"value": 46, "unit": "°C"}
